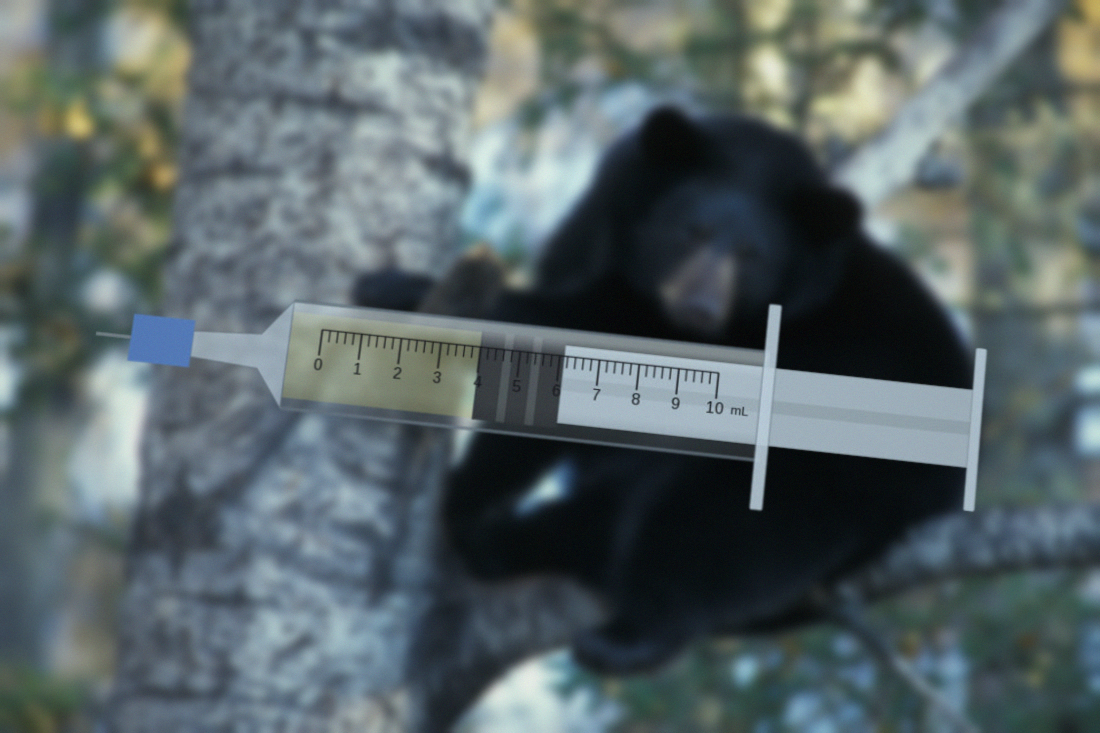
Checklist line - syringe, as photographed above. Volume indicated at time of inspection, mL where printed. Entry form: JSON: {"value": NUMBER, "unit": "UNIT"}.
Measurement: {"value": 4, "unit": "mL"}
